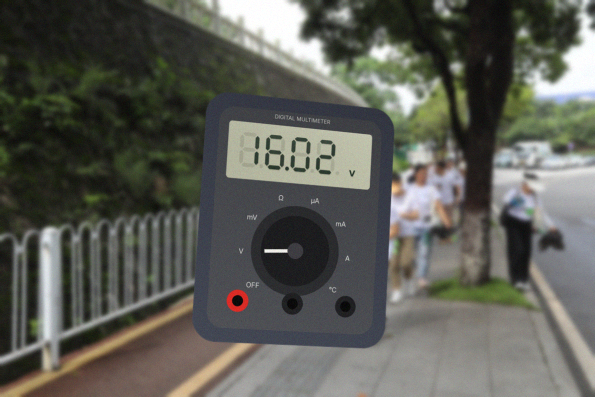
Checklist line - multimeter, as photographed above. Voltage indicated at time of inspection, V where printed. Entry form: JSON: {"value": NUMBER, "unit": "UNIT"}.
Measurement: {"value": 16.02, "unit": "V"}
